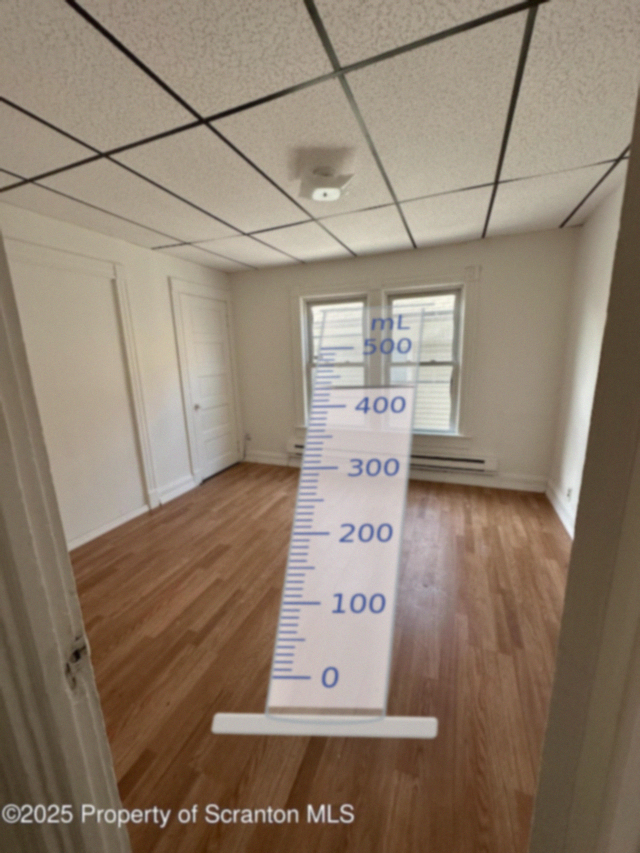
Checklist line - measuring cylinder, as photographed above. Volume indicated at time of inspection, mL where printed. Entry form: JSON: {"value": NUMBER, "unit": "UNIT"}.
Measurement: {"value": 430, "unit": "mL"}
